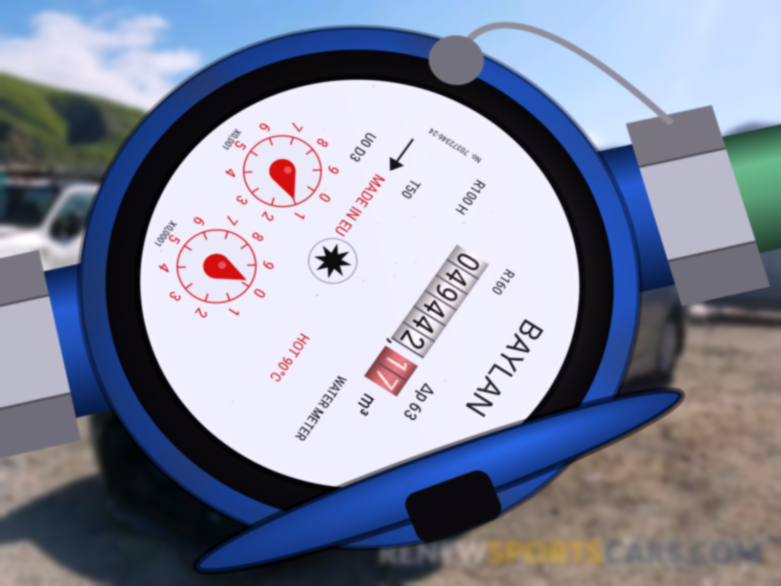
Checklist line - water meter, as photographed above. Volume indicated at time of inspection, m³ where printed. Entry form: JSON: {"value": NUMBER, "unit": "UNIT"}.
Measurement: {"value": 49442.1709, "unit": "m³"}
